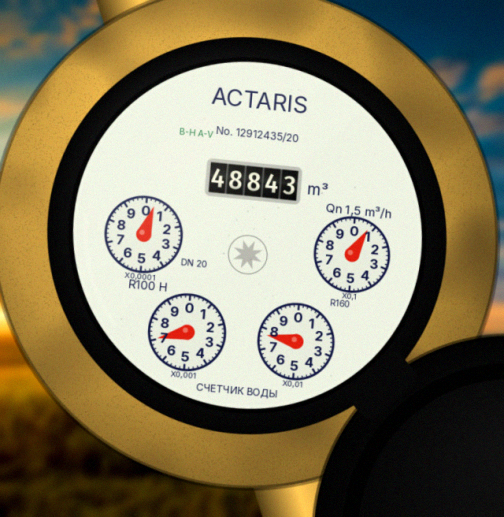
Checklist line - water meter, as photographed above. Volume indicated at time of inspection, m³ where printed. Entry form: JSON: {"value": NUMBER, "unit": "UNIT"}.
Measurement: {"value": 48843.0770, "unit": "m³"}
